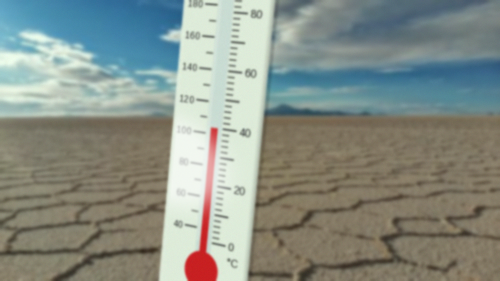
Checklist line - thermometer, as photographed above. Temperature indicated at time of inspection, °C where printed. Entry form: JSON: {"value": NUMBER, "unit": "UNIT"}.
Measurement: {"value": 40, "unit": "°C"}
